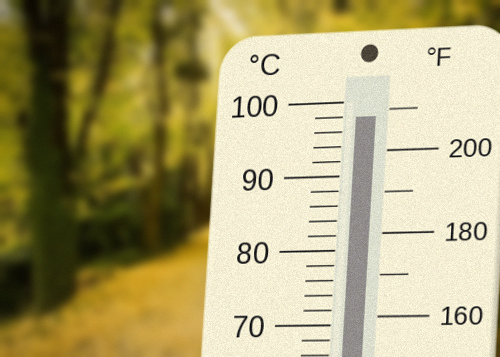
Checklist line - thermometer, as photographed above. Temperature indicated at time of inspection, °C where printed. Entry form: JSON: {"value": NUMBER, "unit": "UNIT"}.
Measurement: {"value": 98, "unit": "°C"}
